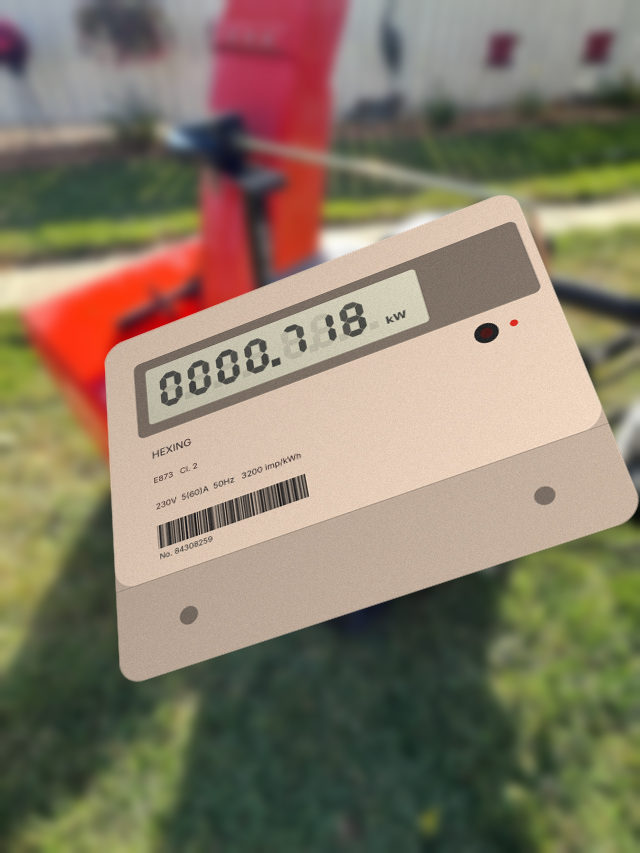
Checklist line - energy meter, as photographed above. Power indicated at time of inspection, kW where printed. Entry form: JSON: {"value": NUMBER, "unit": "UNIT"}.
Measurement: {"value": 0.718, "unit": "kW"}
